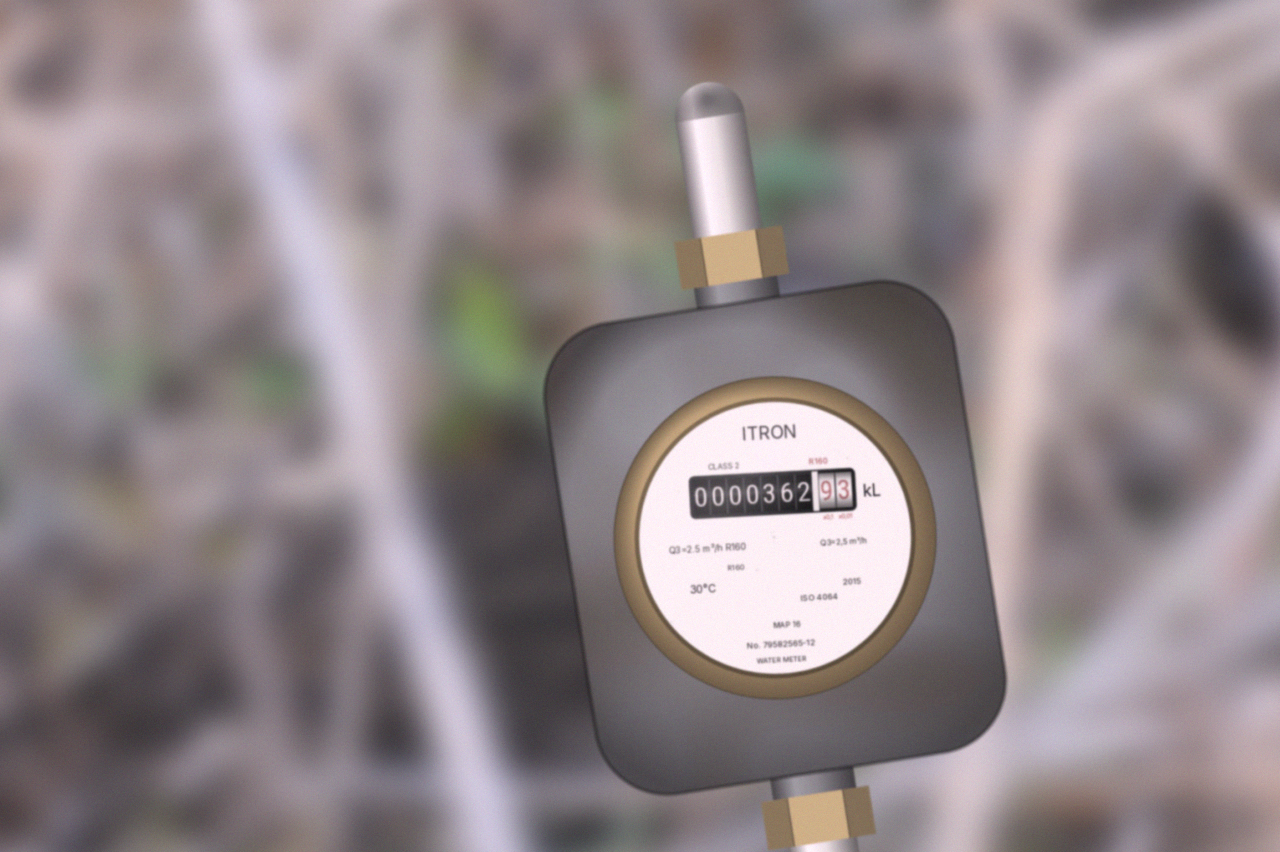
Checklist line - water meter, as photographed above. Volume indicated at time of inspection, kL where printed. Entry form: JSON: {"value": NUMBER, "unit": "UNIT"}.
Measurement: {"value": 362.93, "unit": "kL"}
